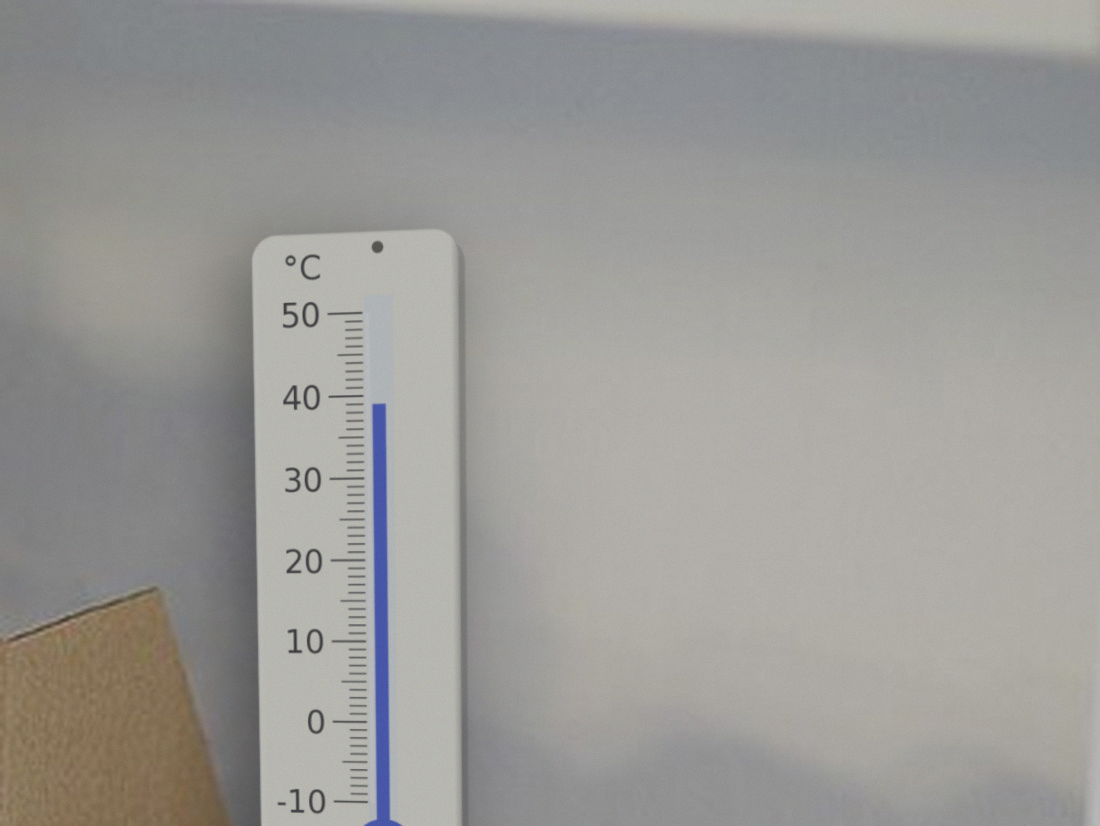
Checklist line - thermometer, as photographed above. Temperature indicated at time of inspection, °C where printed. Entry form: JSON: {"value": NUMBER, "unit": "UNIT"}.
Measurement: {"value": 39, "unit": "°C"}
